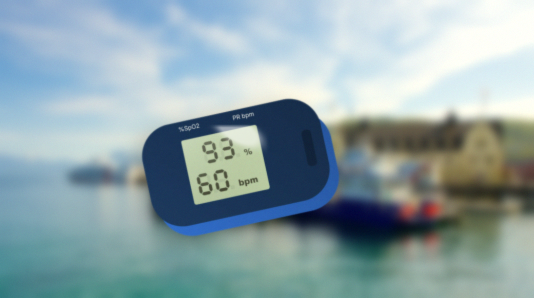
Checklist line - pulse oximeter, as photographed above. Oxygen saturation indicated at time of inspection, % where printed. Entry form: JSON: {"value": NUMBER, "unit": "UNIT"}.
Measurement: {"value": 93, "unit": "%"}
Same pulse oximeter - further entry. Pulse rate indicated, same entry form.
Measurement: {"value": 60, "unit": "bpm"}
